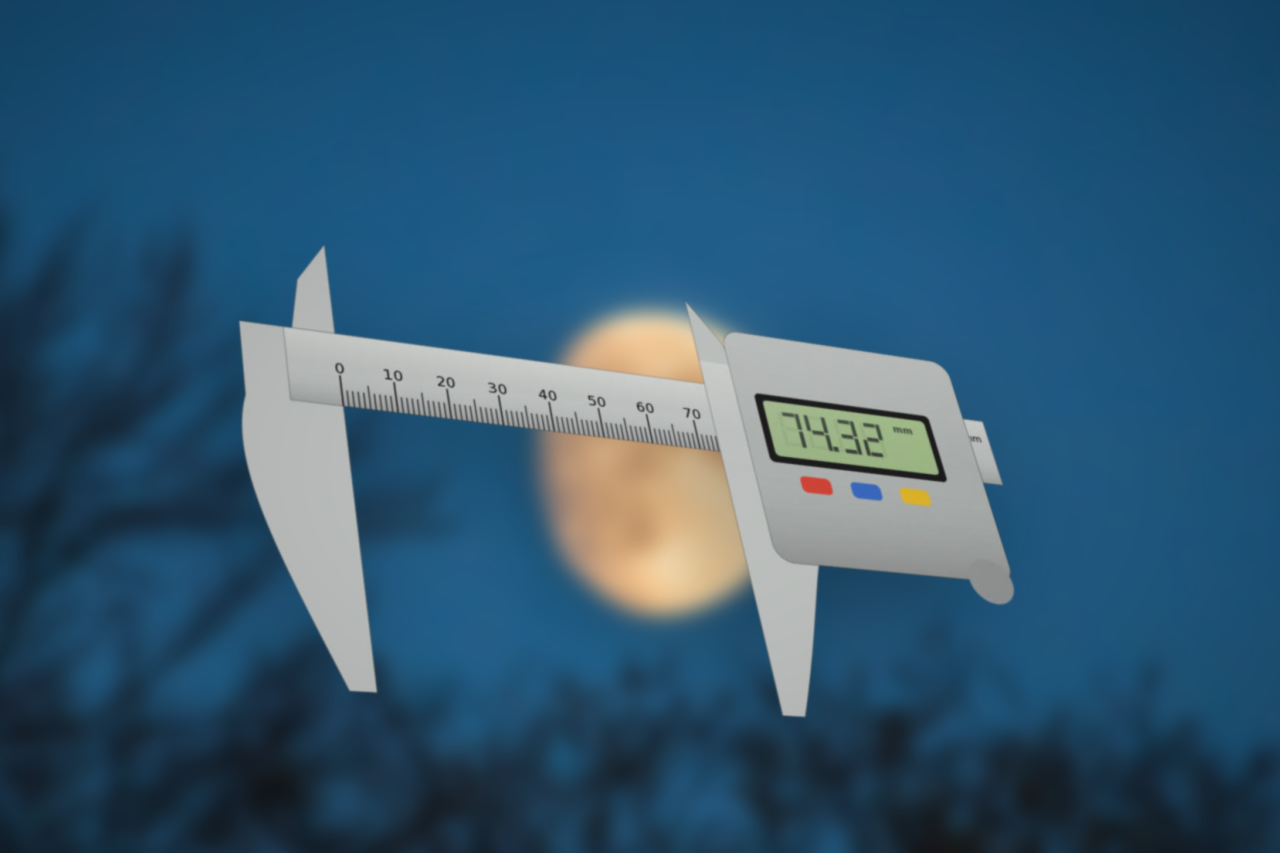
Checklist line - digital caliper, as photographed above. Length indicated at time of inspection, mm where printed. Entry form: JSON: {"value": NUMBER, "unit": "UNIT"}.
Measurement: {"value": 74.32, "unit": "mm"}
